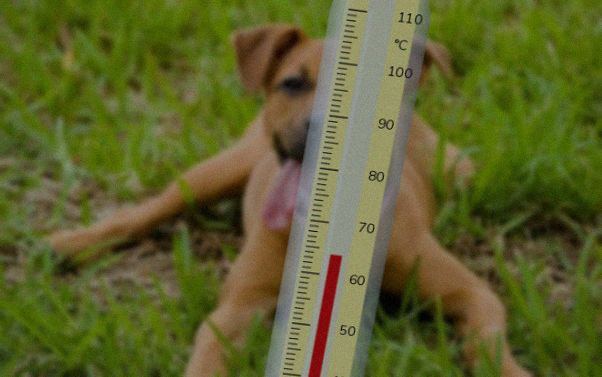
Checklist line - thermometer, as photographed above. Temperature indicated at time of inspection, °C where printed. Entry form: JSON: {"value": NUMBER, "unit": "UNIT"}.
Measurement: {"value": 64, "unit": "°C"}
